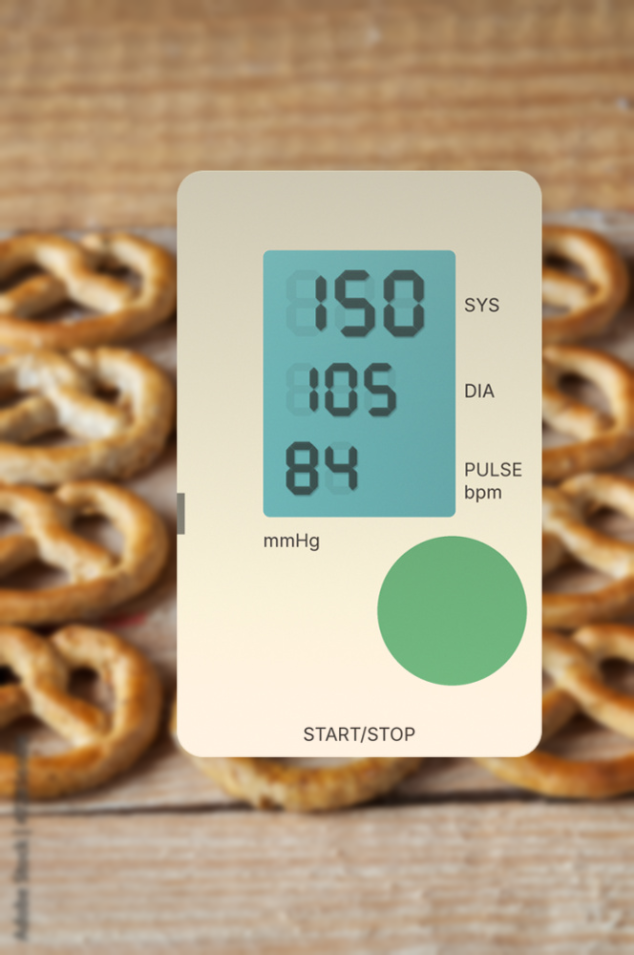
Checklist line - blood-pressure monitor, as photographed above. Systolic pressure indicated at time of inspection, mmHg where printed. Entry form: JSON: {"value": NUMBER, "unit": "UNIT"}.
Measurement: {"value": 150, "unit": "mmHg"}
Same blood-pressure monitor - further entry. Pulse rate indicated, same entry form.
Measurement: {"value": 84, "unit": "bpm"}
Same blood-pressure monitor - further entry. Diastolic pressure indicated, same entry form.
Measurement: {"value": 105, "unit": "mmHg"}
